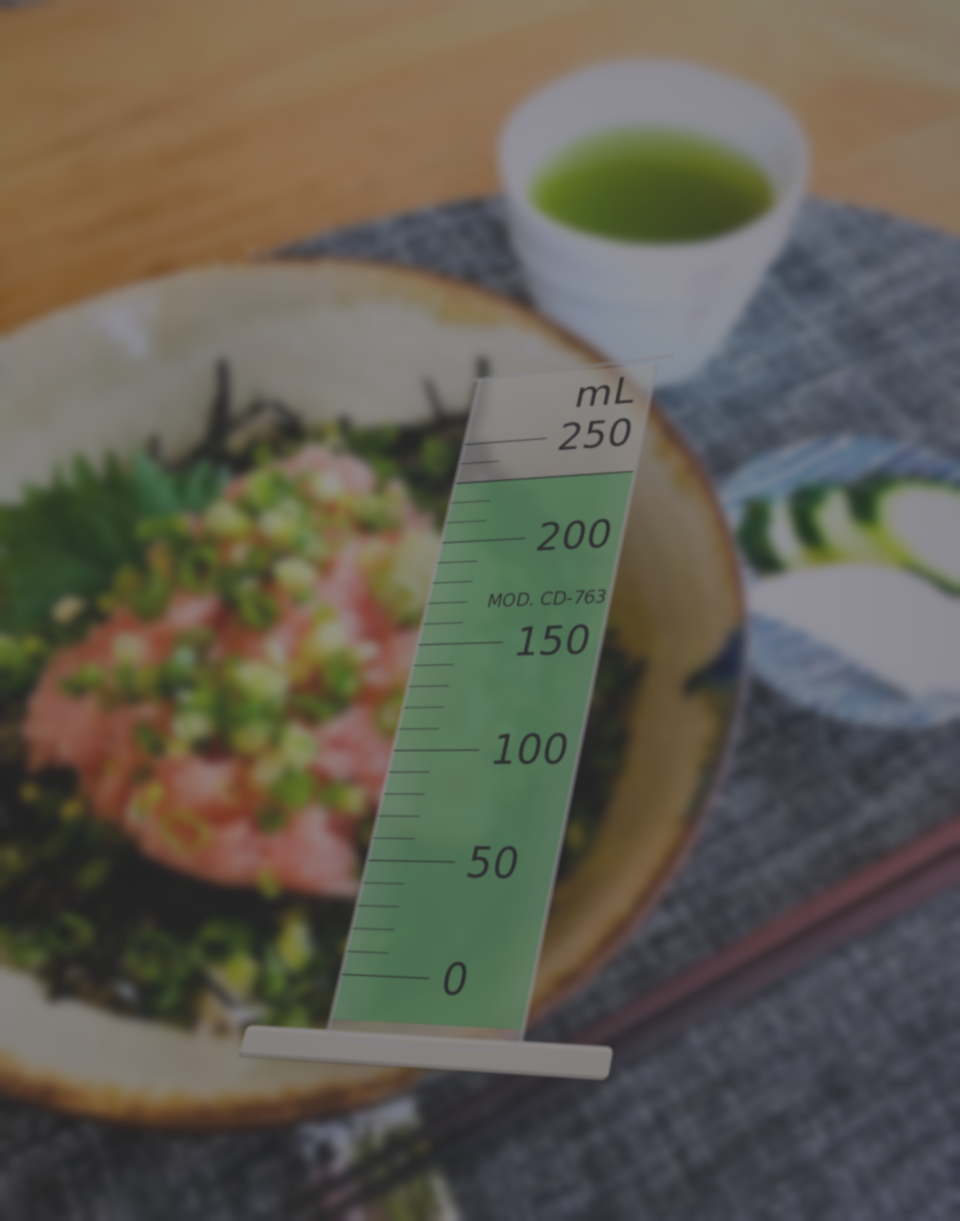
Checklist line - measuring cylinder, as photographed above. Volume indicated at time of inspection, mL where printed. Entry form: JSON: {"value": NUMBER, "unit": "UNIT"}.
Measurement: {"value": 230, "unit": "mL"}
